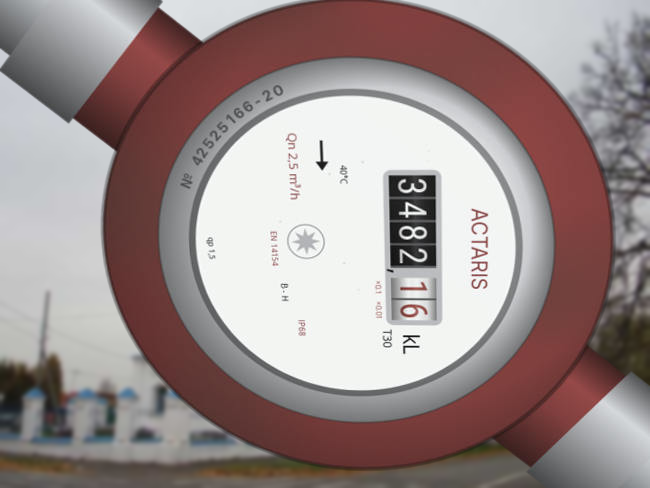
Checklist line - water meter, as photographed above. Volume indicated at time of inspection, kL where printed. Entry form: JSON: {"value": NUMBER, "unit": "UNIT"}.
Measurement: {"value": 3482.16, "unit": "kL"}
